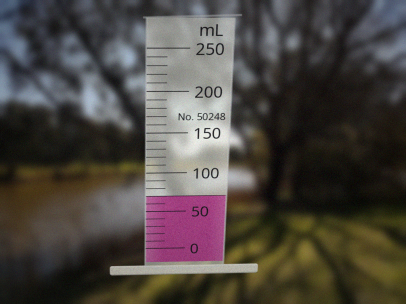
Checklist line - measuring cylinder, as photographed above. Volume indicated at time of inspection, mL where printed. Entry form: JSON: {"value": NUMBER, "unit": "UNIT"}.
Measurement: {"value": 70, "unit": "mL"}
